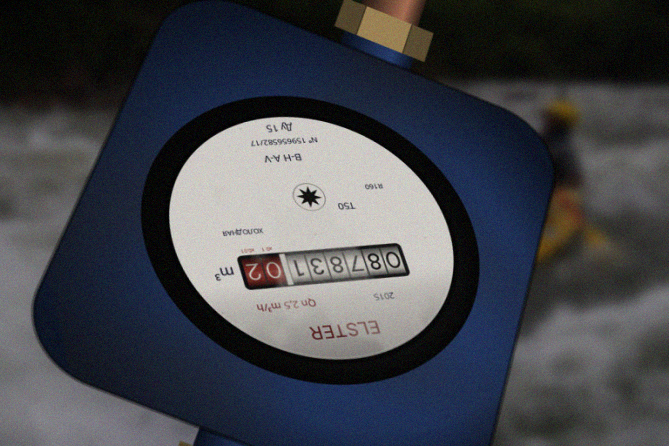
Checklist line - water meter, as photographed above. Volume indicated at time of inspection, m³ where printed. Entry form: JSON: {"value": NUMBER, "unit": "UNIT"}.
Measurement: {"value": 87831.02, "unit": "m³"}
